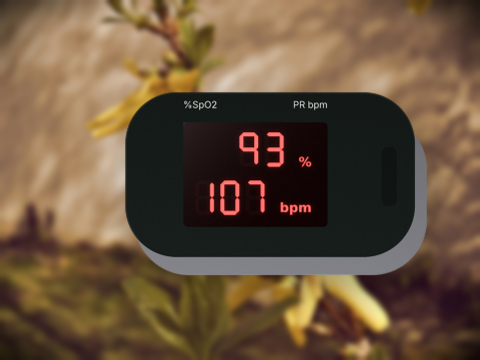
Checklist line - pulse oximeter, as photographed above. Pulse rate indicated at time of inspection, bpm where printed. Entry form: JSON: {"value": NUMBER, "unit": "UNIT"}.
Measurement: {"value": 107, "unit": "bpm"}
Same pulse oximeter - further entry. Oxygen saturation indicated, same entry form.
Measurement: {"value": 93, "unit": "%"}
